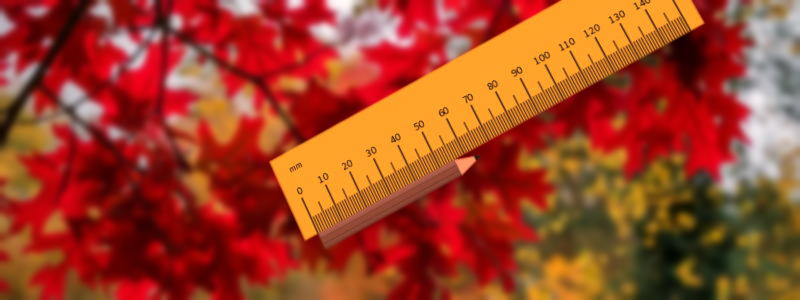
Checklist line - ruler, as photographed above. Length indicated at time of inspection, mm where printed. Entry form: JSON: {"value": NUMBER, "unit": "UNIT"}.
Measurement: {"value": 65, "unit": "mm"}
